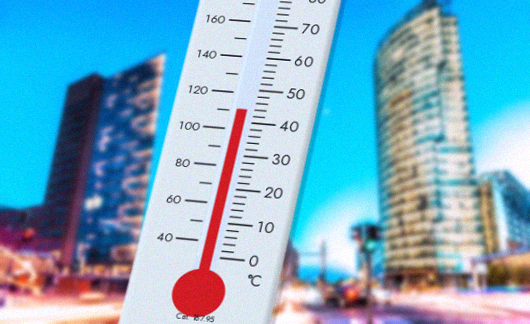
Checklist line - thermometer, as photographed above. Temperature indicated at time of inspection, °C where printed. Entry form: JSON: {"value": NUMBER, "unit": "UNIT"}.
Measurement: {"value": 44, "unit": "°C"}
